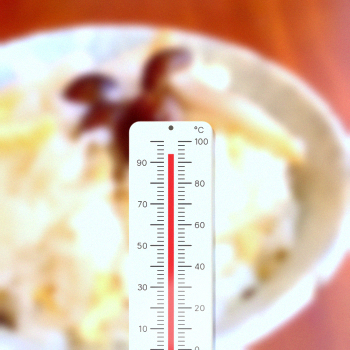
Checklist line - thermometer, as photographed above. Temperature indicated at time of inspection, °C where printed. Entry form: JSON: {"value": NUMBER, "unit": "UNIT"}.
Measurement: {"value": 94, "unit": "°C"}
